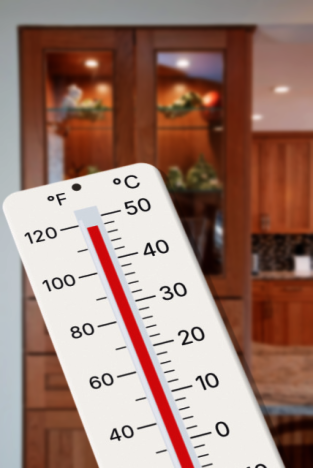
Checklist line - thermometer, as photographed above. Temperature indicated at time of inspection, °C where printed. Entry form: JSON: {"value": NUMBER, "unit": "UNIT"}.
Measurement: {"value": 48, "unit": "°C"}
